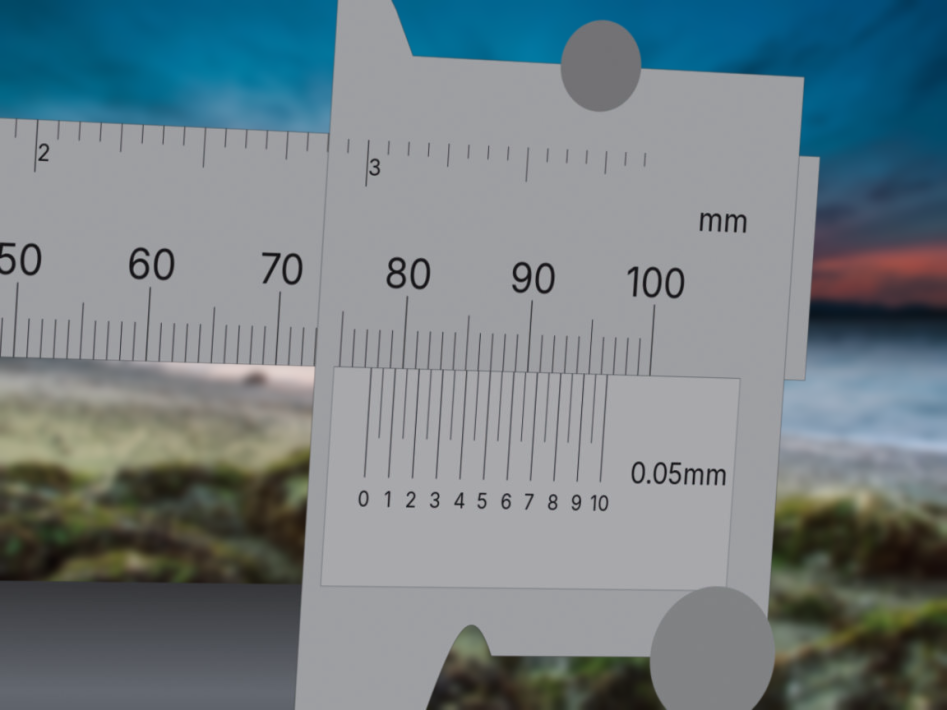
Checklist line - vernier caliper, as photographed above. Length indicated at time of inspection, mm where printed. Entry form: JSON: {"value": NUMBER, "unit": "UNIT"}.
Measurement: {"value": 77.5, "unit": "mm"}
